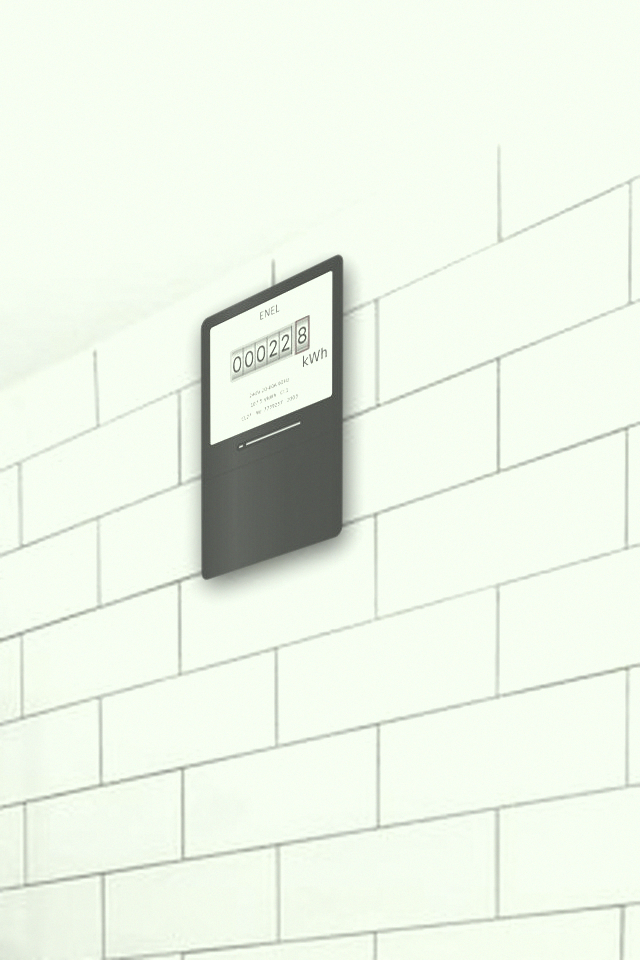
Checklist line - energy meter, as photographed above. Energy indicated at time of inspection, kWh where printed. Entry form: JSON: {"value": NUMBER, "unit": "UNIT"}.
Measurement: {"value": 22.8, "unit": "kWh"}
